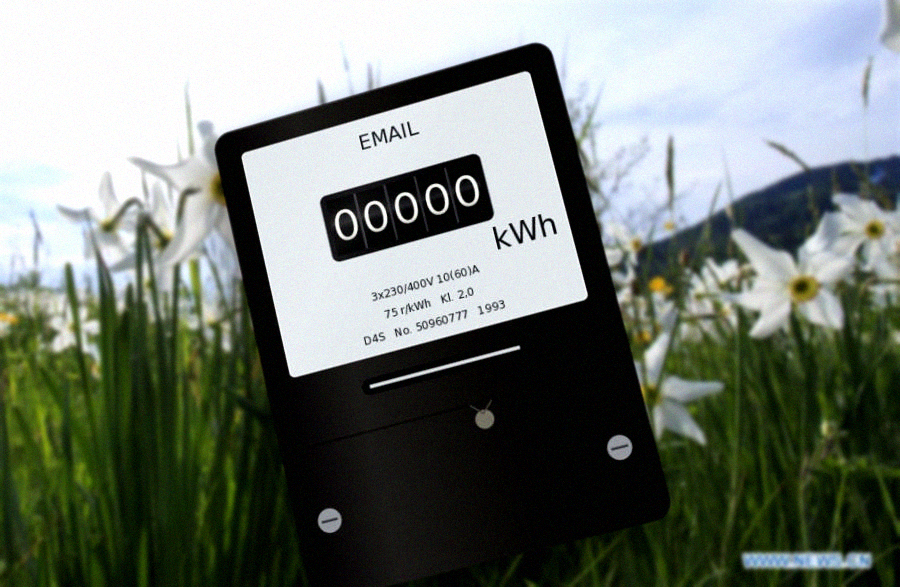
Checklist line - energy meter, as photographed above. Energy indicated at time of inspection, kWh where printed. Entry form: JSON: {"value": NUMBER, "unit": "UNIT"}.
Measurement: {"value": 0, "unit": "kWh"}
